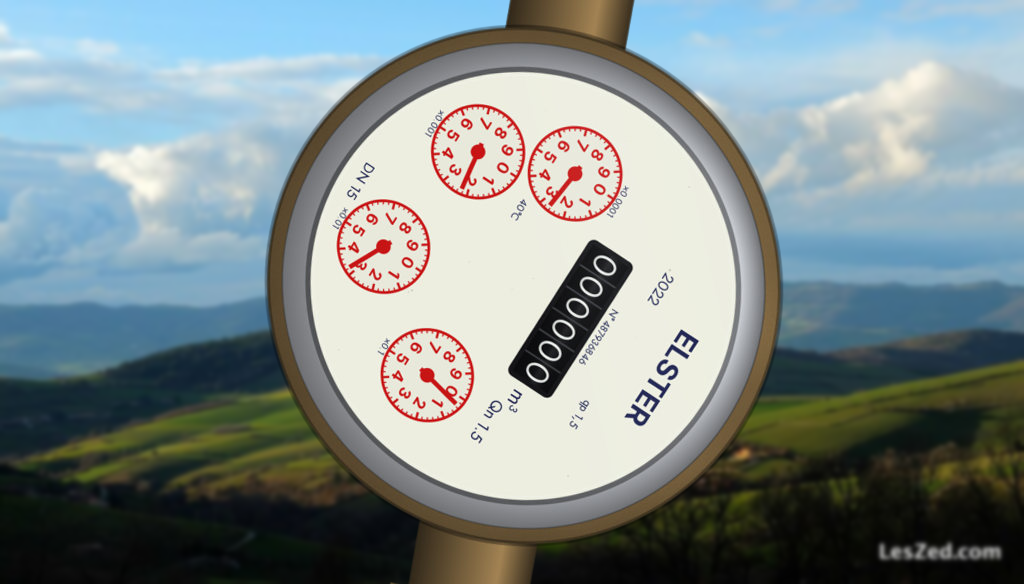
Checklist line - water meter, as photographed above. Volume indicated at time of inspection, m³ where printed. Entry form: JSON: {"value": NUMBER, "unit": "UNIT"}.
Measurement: {"value": 0.0322, "unit": "m³"}
